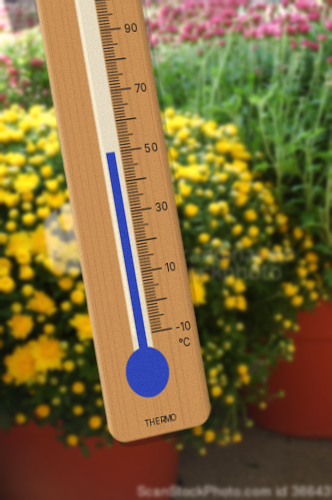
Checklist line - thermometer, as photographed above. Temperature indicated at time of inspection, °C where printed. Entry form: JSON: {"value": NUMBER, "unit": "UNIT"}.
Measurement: {"value": 50, "unit": "°C"}
